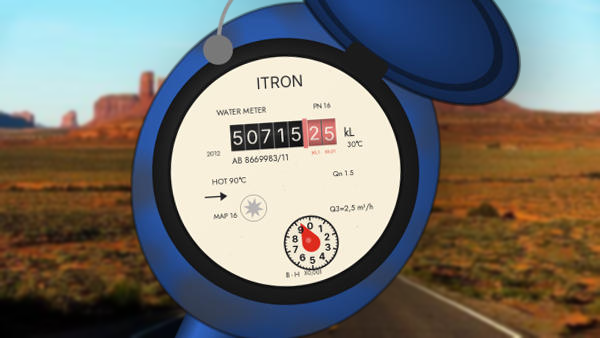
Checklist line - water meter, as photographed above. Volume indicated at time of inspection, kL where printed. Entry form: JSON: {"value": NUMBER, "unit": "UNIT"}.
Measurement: {"value": 50715.249, "unit": "kL"}
